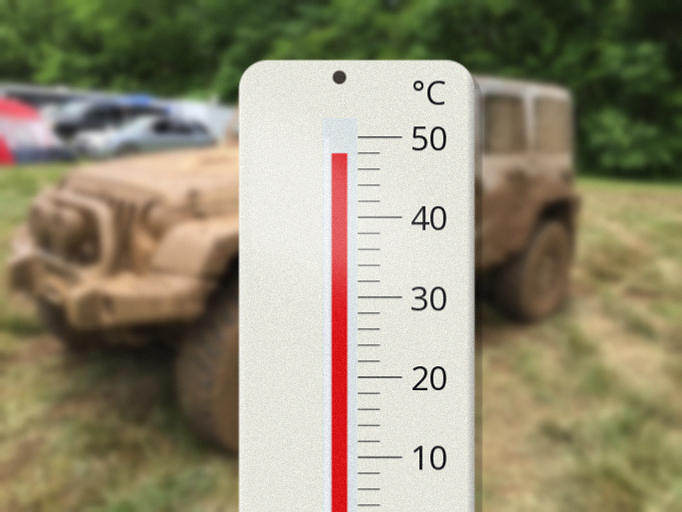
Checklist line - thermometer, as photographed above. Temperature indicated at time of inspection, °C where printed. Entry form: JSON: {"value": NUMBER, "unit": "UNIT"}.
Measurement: {"value": 48, "unit": "°C"}
